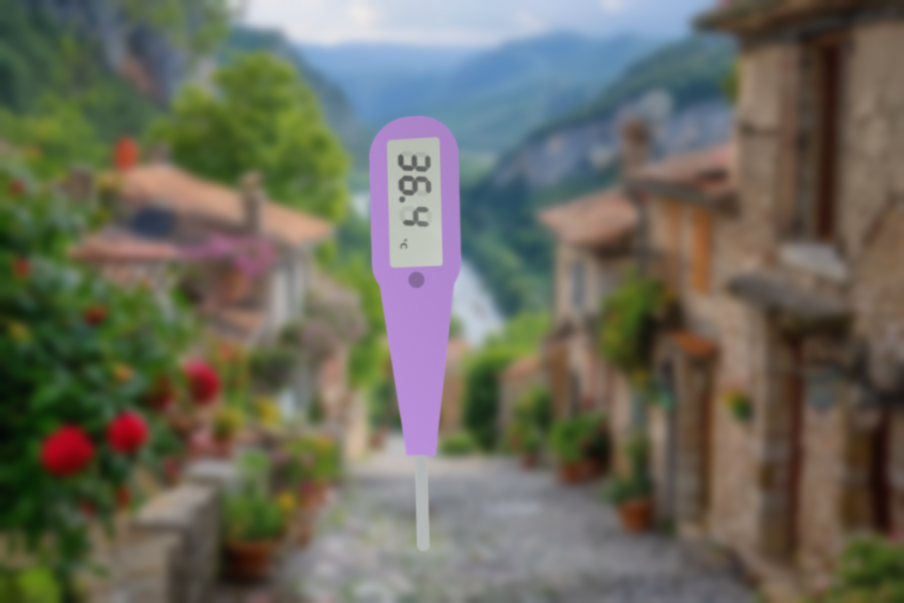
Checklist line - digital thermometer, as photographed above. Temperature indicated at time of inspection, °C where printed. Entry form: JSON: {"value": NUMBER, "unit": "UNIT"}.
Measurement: {"value": 36.4, "unit": "°C"}
